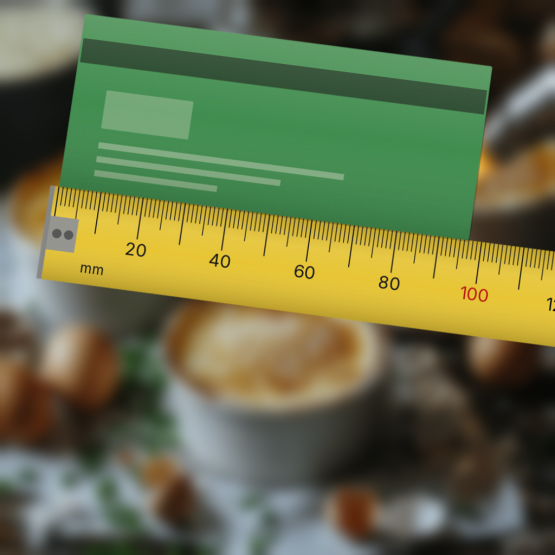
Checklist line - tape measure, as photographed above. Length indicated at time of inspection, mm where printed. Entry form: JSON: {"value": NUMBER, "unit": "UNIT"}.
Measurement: {"value": 97, "unit": "mm"}
